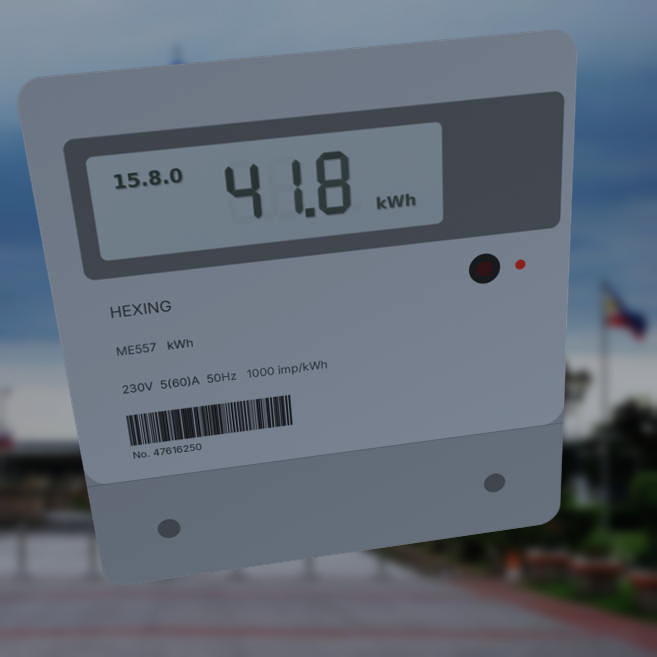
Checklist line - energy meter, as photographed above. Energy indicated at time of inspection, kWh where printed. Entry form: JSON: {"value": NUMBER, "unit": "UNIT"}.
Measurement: {"value": 41.8, "unit": "kWh"}
